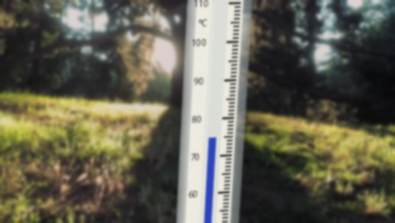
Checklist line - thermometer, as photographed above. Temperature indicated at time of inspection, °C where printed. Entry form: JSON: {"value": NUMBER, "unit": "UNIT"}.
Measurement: {"value": 75, "unit": "°C"}
